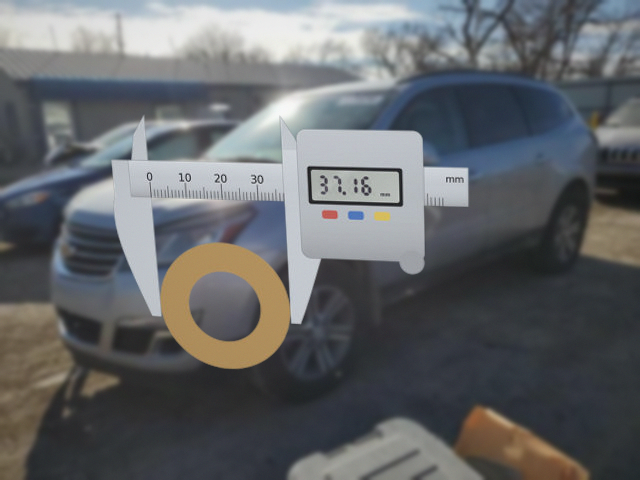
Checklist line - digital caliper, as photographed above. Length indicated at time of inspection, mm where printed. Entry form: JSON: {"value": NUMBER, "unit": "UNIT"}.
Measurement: {"value": 37.16, "unit": "mm"}
